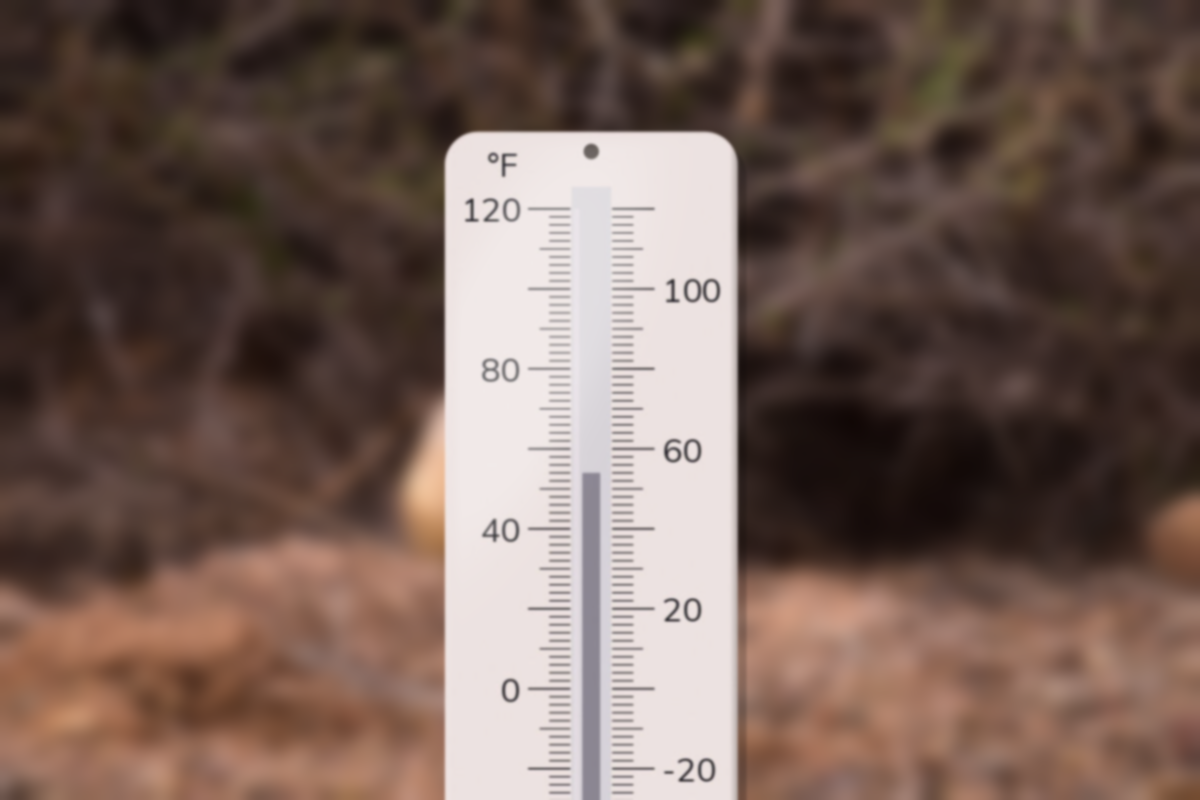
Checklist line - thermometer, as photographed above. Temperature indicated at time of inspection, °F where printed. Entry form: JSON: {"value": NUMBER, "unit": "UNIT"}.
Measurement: {"value": 54, "unit": "°F"}
